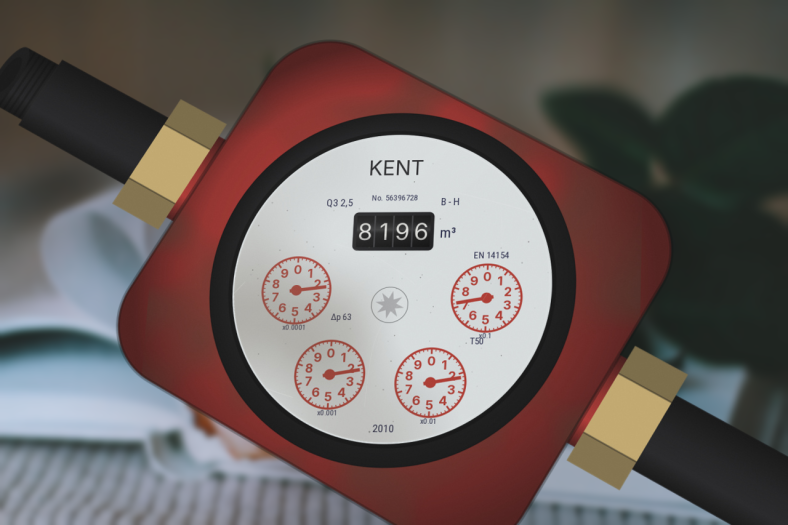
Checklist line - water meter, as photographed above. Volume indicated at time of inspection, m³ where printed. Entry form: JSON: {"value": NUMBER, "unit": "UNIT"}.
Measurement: {"value": 8196.7222, "unit": "m³"}
